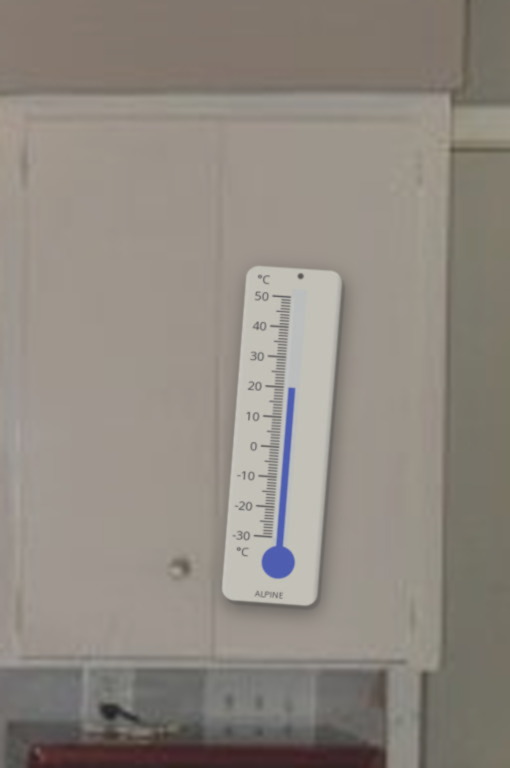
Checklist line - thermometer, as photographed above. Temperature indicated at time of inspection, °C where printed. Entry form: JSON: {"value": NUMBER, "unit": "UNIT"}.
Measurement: {"value": 20, "unit": "°C"}
